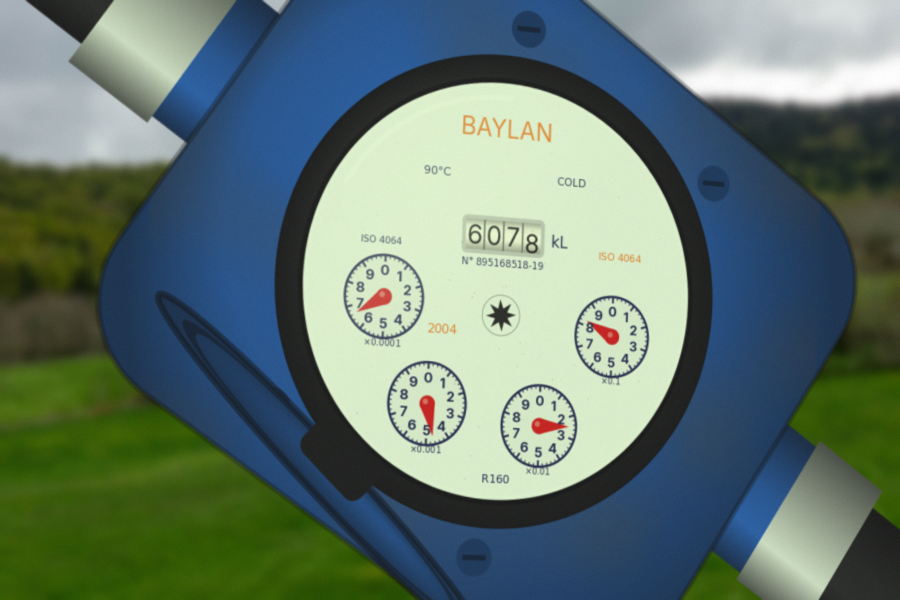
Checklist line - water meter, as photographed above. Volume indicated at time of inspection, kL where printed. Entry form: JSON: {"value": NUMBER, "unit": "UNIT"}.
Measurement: {"value": 6077.8246, "unit": "kL"}
